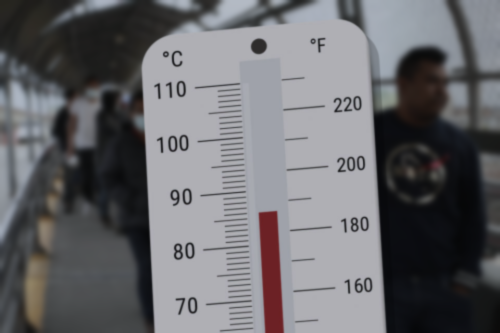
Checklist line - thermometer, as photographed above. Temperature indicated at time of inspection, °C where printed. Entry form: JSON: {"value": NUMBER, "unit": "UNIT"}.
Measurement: {"value": 86, "unit": "°C"}
